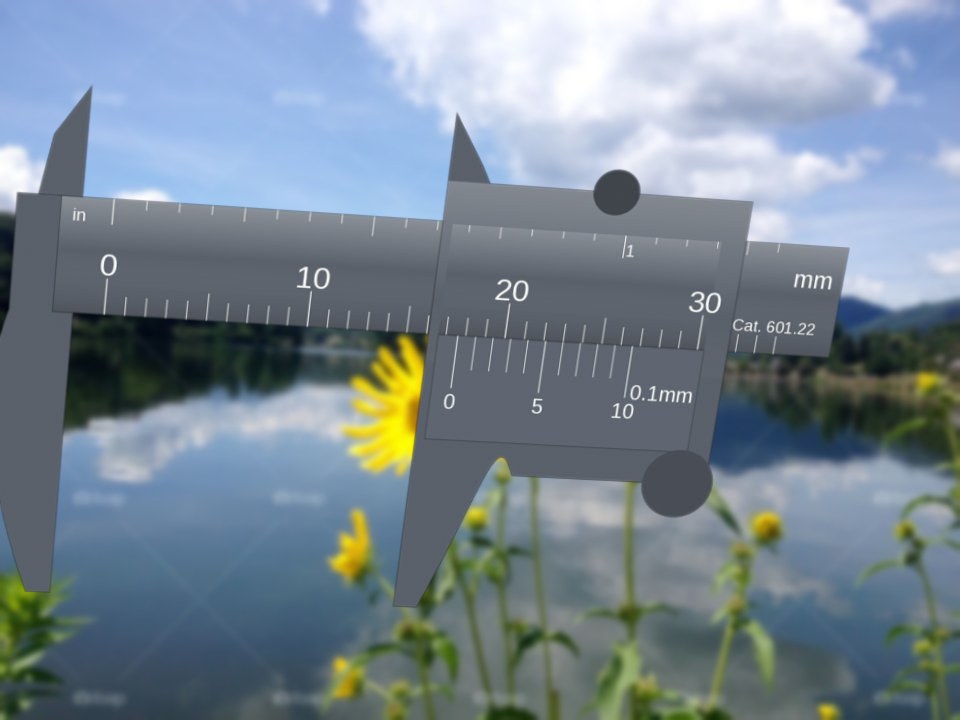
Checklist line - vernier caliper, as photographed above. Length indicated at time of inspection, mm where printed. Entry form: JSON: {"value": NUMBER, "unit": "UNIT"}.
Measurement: {"value": 17.6, "unit": "mm"}
